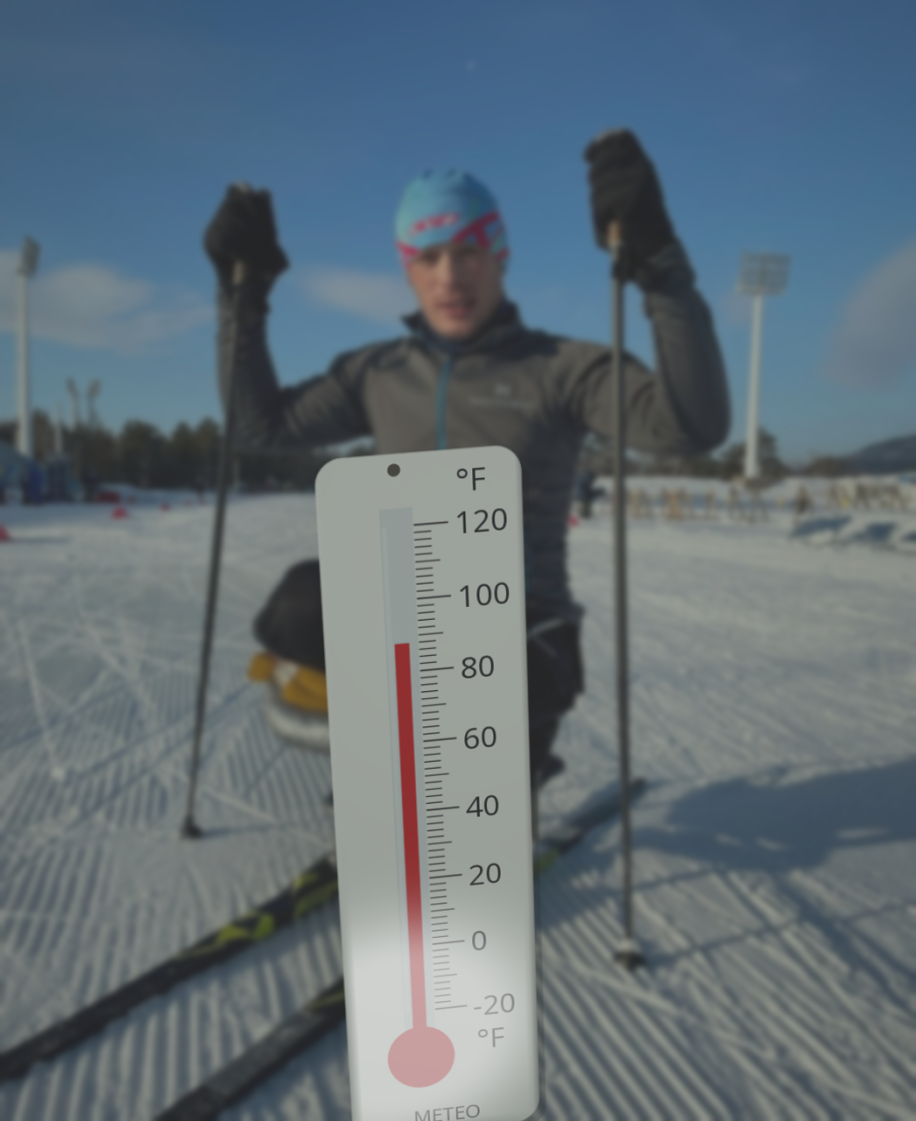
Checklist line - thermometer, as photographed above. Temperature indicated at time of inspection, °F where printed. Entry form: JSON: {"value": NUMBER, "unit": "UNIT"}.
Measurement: {"value": 88, "unit": "°F"}
